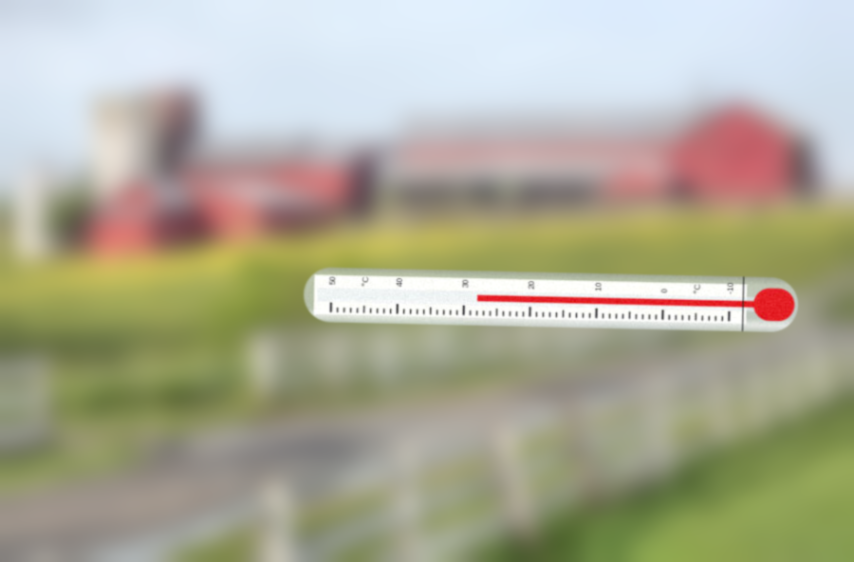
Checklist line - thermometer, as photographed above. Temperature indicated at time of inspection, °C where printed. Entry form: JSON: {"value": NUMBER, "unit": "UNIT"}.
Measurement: {"value": 28, "unit": "°C"}
